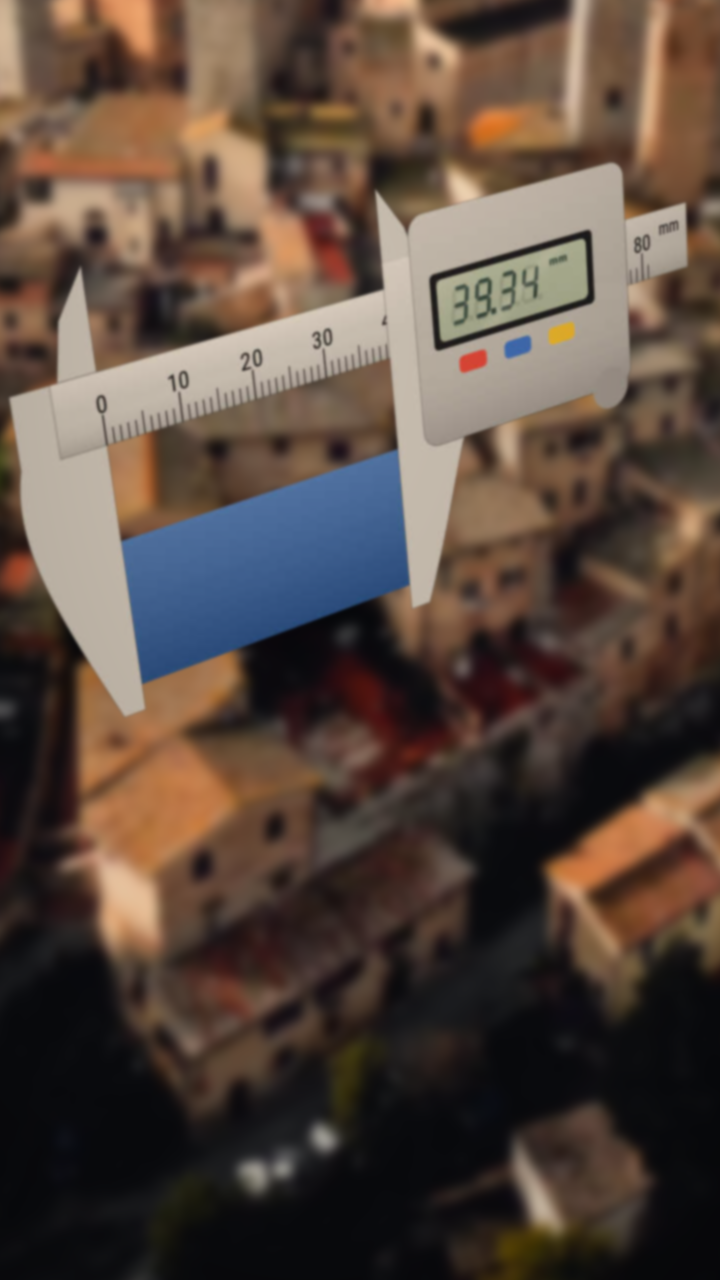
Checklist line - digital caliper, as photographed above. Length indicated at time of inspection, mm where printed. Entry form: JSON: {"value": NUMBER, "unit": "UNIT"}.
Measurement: {"value": 39.34, "unit": "mm"}
